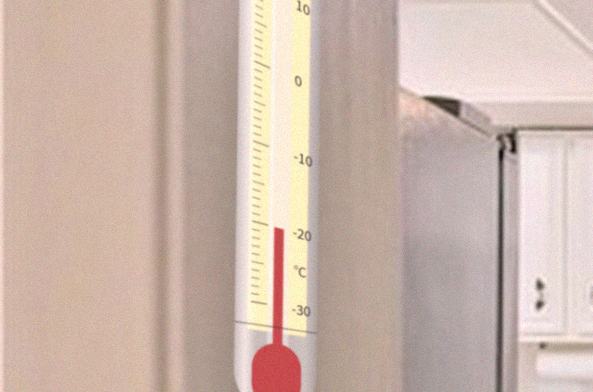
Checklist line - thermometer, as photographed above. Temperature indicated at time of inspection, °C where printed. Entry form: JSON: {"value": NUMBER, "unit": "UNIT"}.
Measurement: {"value": -20, "unit": "°C"}
